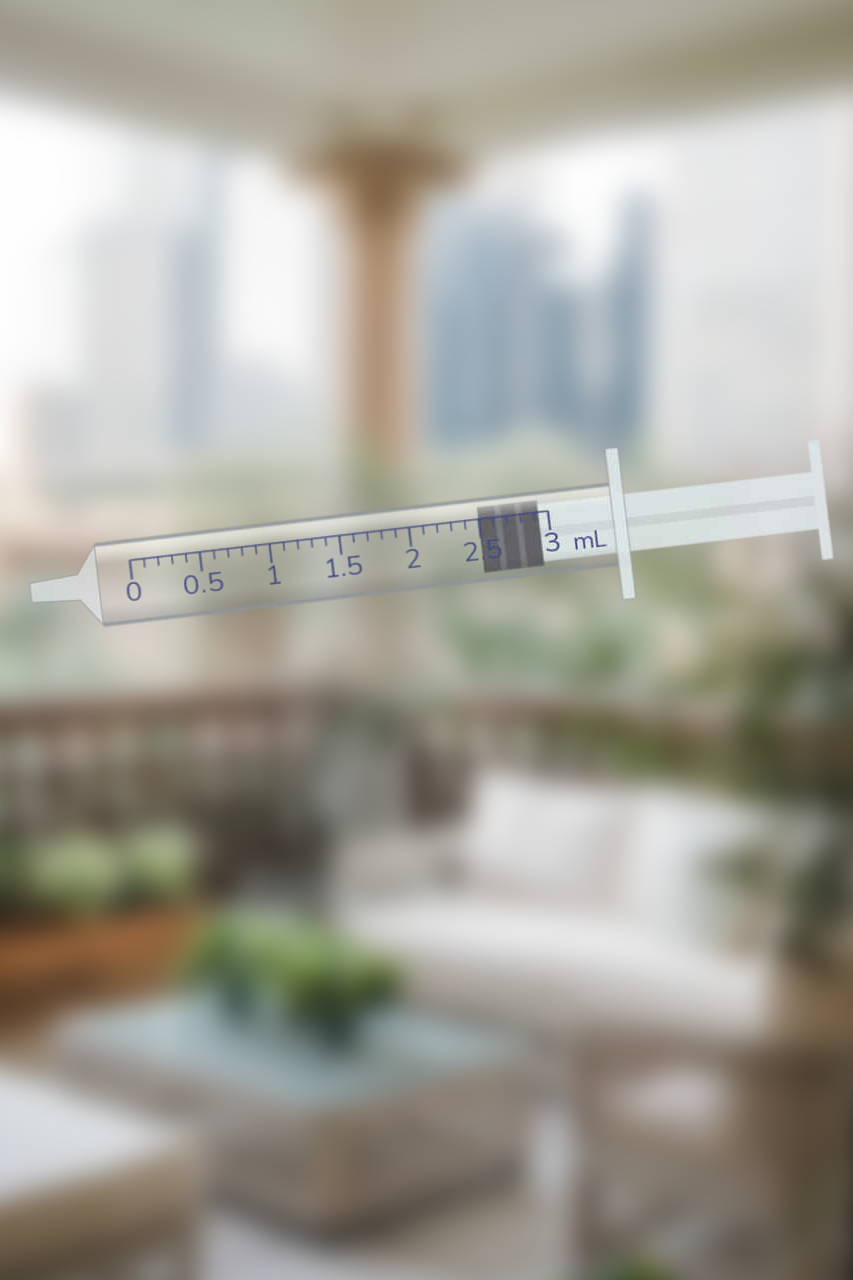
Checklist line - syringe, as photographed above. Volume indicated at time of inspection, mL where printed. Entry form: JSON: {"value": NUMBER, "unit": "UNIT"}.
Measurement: {"value": 2.5, "unit": "mL"}
